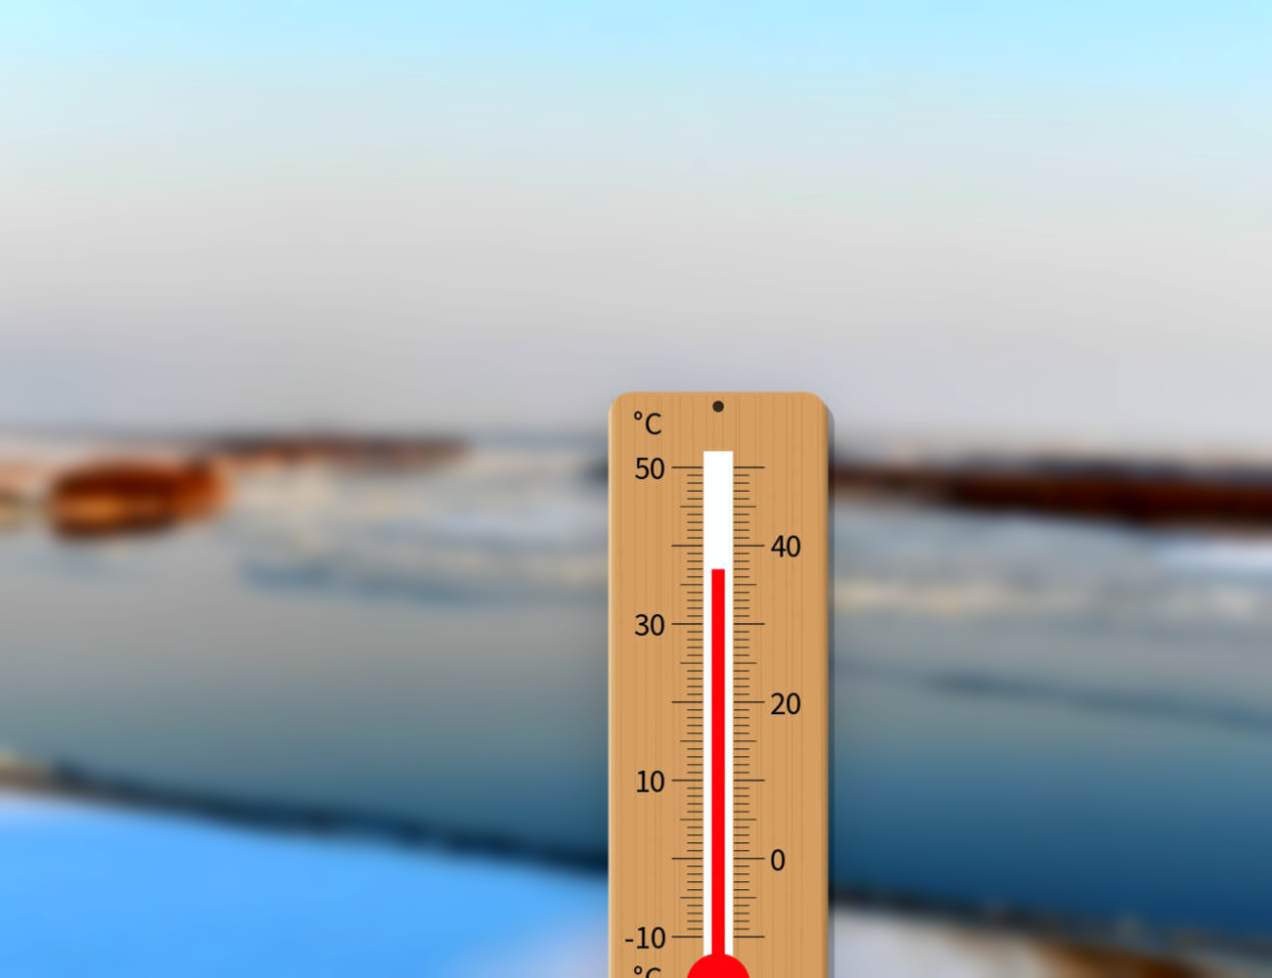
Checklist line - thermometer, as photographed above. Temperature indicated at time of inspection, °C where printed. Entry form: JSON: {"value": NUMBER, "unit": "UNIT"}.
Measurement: {"value": 37, "unit": "°C"}
